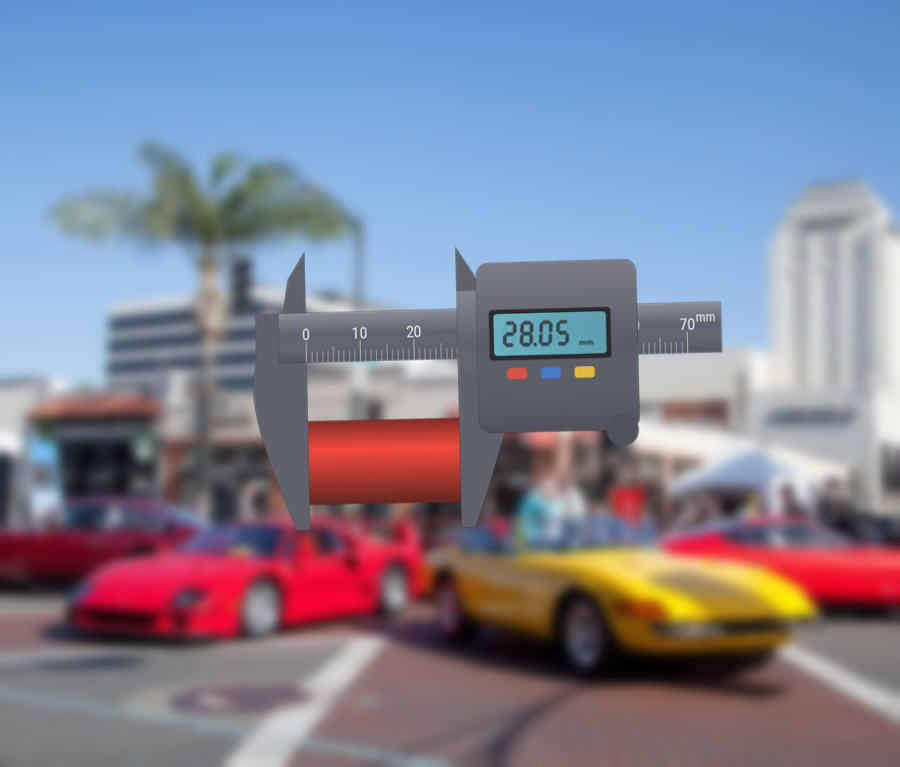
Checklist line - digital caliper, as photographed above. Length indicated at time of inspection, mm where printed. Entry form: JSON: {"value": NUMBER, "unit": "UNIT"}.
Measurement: {"value": 28.05, "unit": "mm"}
